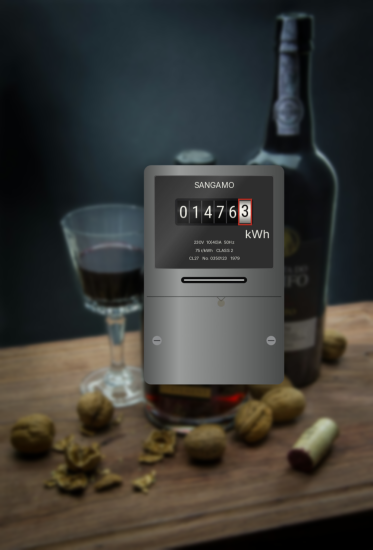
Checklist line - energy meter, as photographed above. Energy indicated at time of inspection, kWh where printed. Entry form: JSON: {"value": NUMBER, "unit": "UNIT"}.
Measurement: {"value": 1476.3, "unit": "kWh"}
